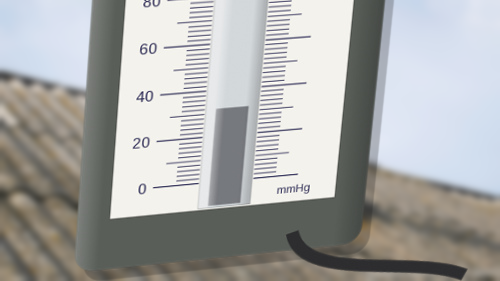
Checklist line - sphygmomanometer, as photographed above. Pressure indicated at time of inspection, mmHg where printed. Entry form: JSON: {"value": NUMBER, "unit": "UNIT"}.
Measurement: {"value": 32, "unit": "mmHg"}
